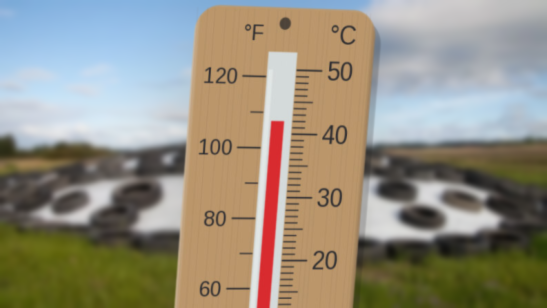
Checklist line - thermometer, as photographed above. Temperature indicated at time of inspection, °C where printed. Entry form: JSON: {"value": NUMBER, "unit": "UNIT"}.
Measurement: {"value": 42, "unit": "°C"}
